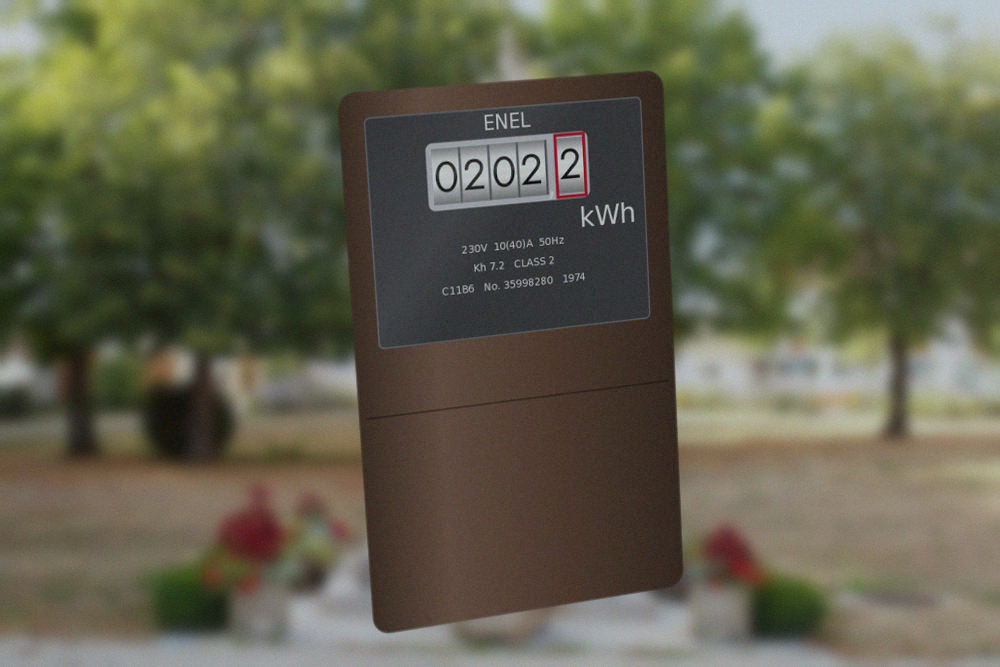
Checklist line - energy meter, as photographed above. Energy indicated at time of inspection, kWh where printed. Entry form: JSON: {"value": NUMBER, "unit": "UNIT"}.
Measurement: {"value": 202.2, "unit": "kWh"}
